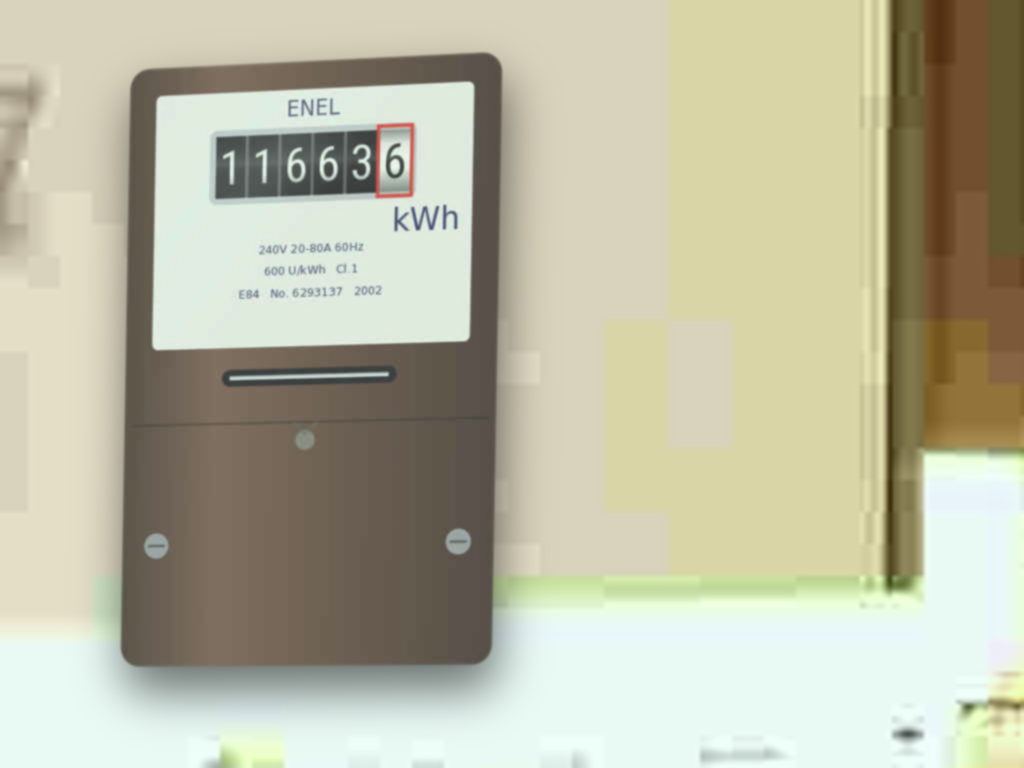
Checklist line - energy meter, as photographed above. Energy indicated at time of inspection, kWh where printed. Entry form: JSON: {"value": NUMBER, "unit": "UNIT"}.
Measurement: {"value": 11663.6, "unit": "kWh"}
